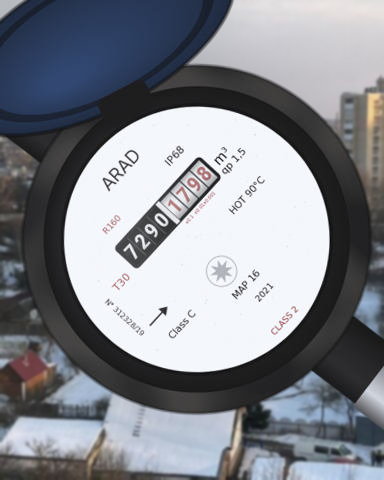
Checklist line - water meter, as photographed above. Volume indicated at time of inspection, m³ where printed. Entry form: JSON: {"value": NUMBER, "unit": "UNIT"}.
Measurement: {"value": 7290.1798, "unit": "m³"}
